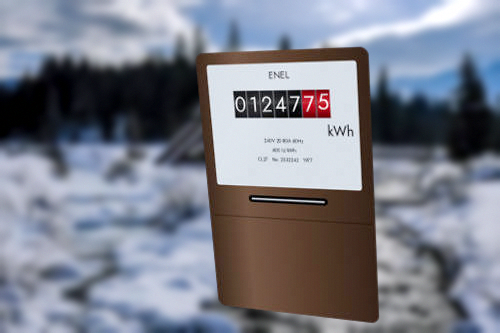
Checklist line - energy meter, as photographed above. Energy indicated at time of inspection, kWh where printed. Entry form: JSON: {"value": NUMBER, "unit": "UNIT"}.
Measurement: {"value": 1247.75, "unit": "kWh"}
